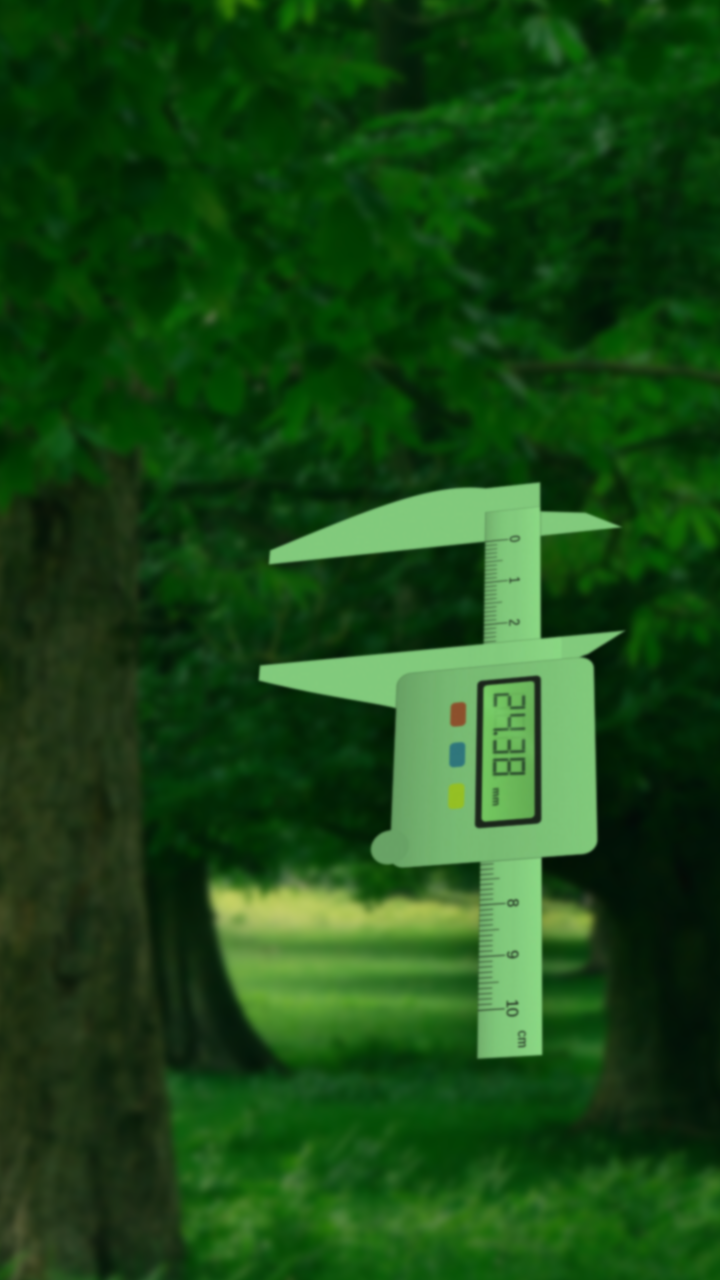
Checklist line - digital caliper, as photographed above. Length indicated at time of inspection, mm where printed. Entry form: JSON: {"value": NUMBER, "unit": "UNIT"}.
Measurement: {"value": 24.38, "unit": "mm"}
